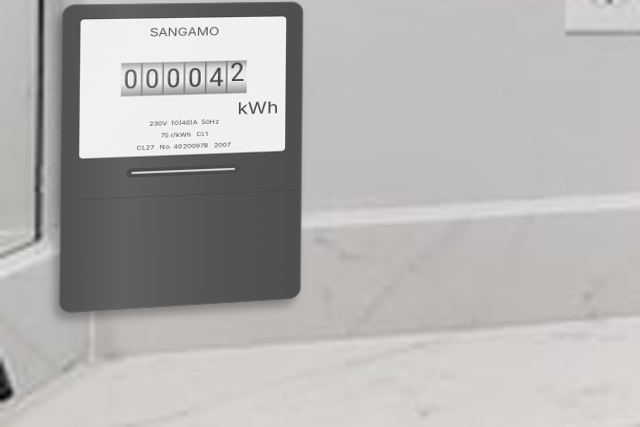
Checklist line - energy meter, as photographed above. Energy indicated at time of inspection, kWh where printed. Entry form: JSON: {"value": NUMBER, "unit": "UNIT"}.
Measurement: {"value": 42, "unit": "kWh"}
